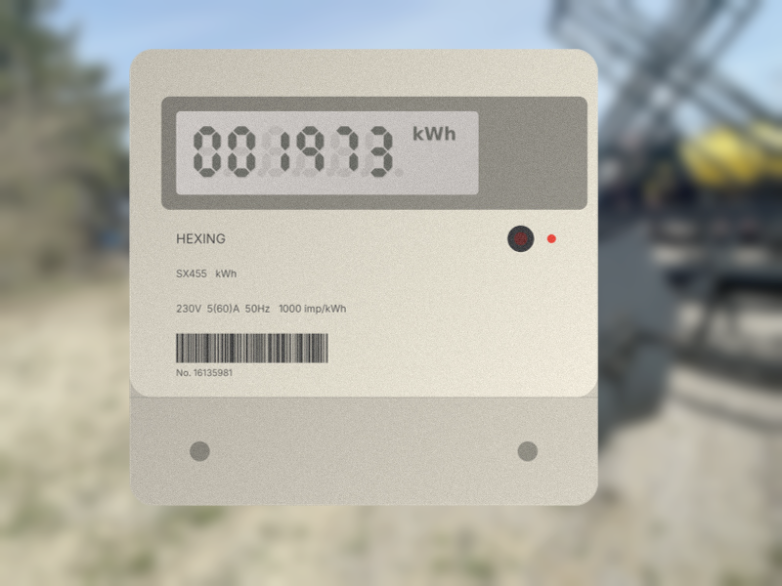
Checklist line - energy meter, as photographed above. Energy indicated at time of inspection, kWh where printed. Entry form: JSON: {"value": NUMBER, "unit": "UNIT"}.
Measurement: {"value": 1973, "unit": "kWh"}
